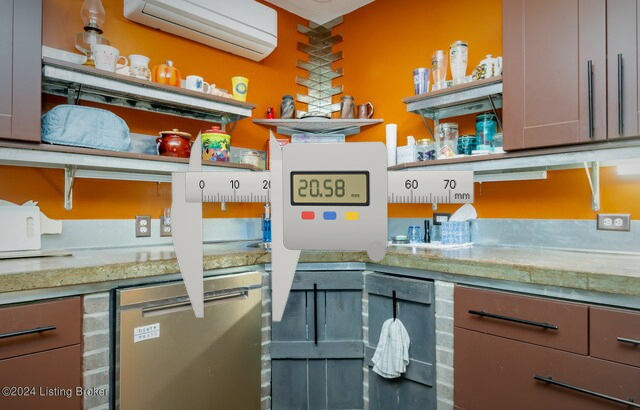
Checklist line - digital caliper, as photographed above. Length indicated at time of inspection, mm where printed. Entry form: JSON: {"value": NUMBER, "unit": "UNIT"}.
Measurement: {"value": 20.58, "unit": "mm"}
